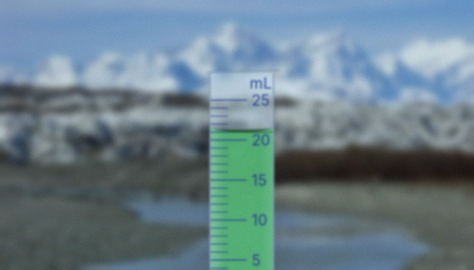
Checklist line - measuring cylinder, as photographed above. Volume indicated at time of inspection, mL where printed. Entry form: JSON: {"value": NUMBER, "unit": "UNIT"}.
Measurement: {"value": 21, "unit": "mL"}
